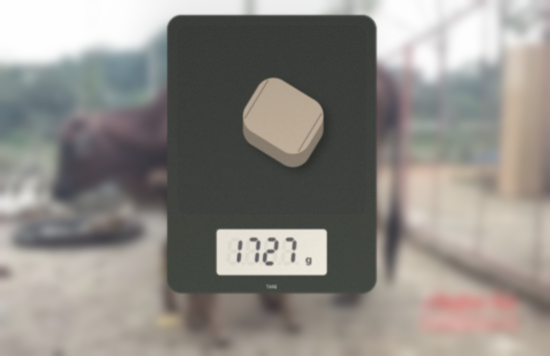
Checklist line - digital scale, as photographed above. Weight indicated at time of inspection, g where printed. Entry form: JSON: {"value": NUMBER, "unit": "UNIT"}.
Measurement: {"value": 1727, "unit": "g"}
